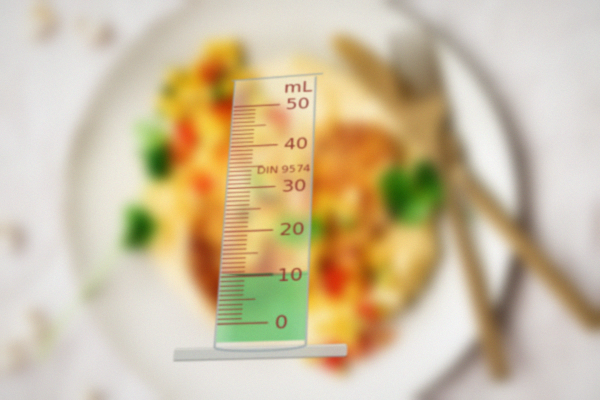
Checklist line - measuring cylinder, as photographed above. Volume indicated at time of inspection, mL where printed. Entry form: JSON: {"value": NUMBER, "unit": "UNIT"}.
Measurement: {"value": 10, "unit": "mL"}
